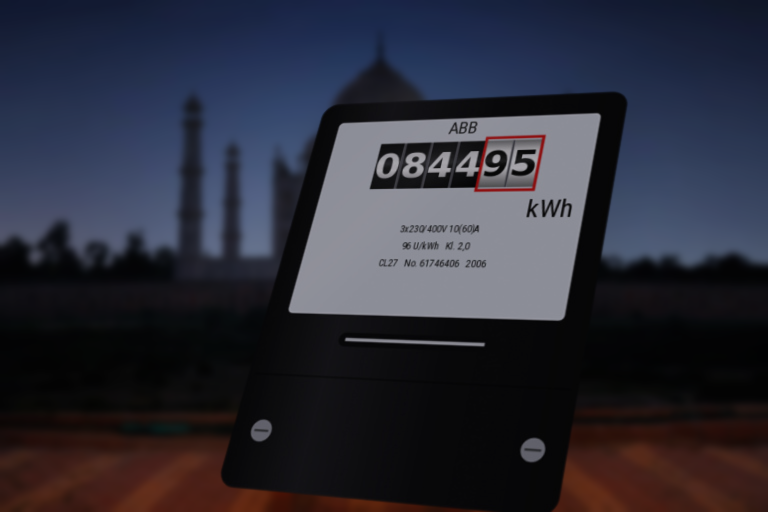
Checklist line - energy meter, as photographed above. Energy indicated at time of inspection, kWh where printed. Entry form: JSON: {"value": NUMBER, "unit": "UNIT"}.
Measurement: {"value": 844.95, "unit": "kWh"}
